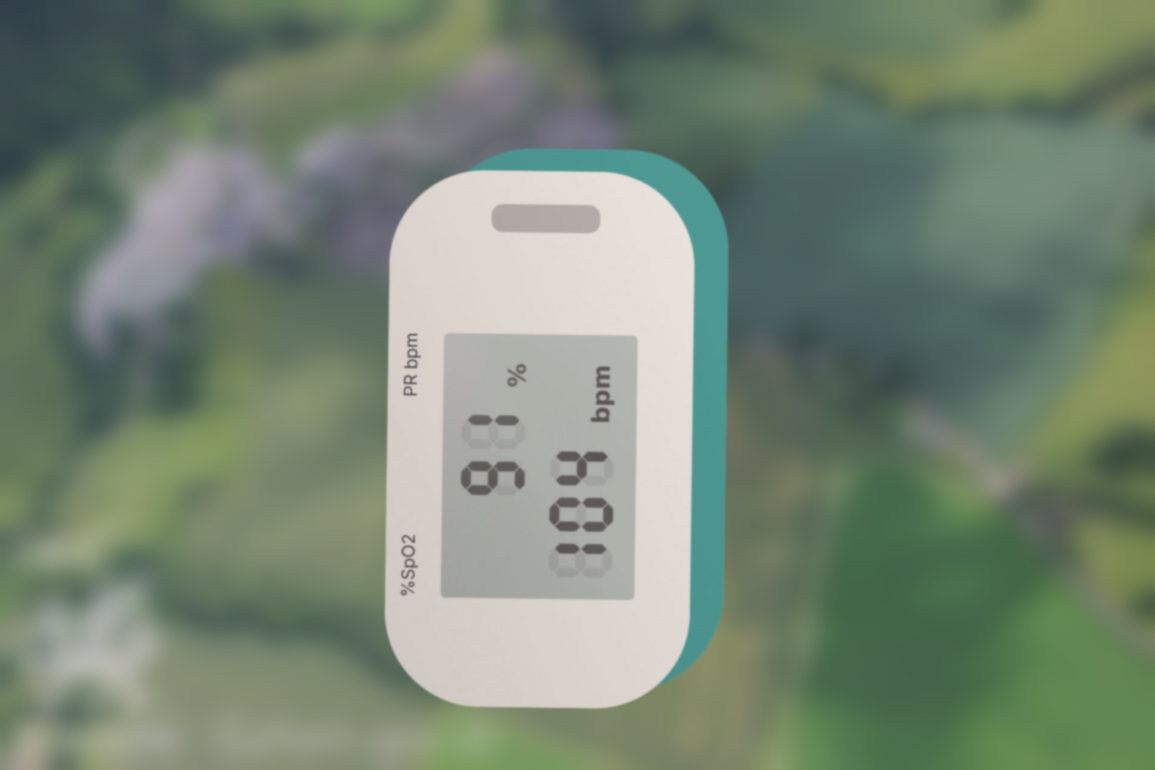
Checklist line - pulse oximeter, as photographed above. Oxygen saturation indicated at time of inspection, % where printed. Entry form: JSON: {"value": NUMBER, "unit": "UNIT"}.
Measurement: {"value": 91, "unit": "%"}
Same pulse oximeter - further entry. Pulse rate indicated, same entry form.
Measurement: {"value": 104, "unit": "bpm"}
